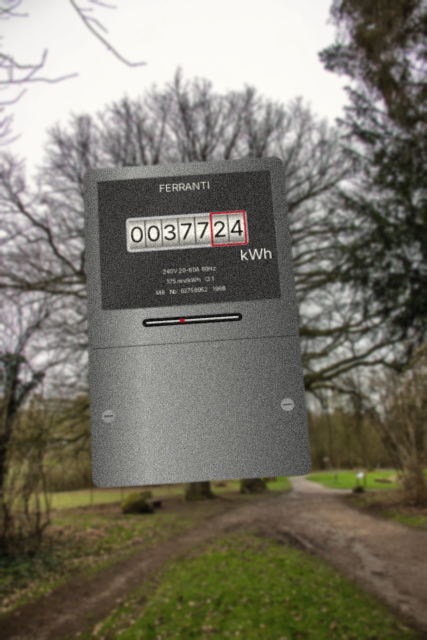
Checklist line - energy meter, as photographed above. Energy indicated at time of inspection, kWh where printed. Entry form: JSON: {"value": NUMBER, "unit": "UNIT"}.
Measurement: {"value": 377.24, "unit": "kWh"}
